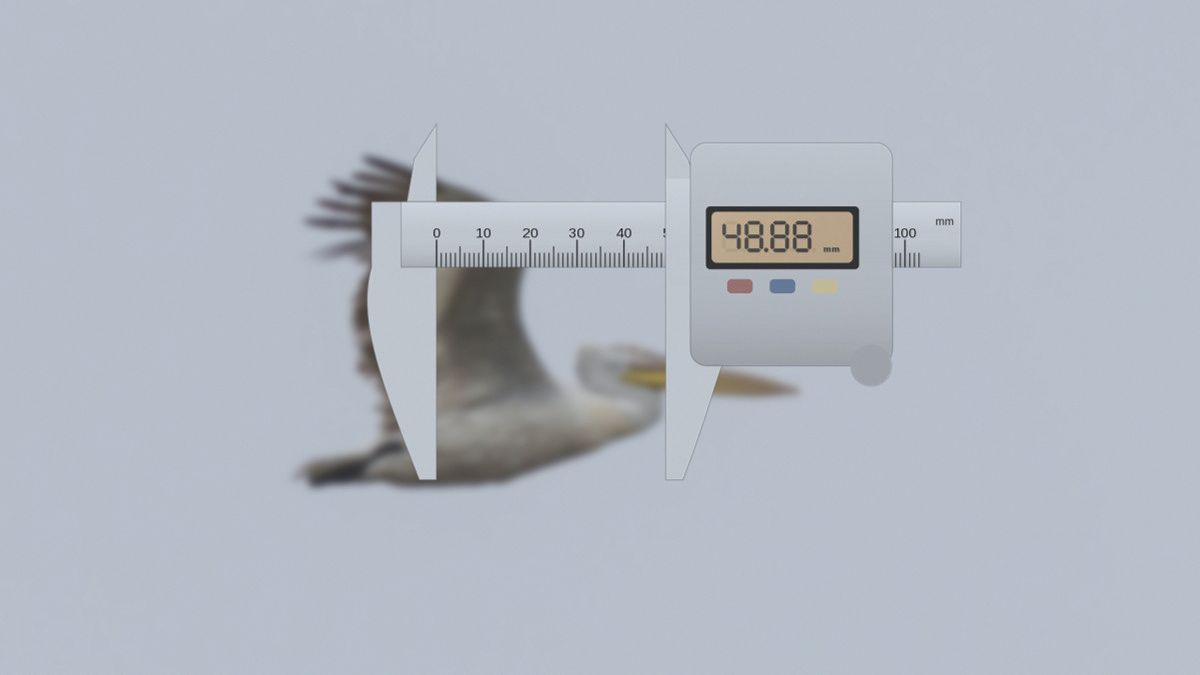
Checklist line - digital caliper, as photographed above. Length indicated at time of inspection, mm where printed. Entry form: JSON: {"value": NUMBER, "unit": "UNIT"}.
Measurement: {"value": 48.88, "unit": "mm"}
